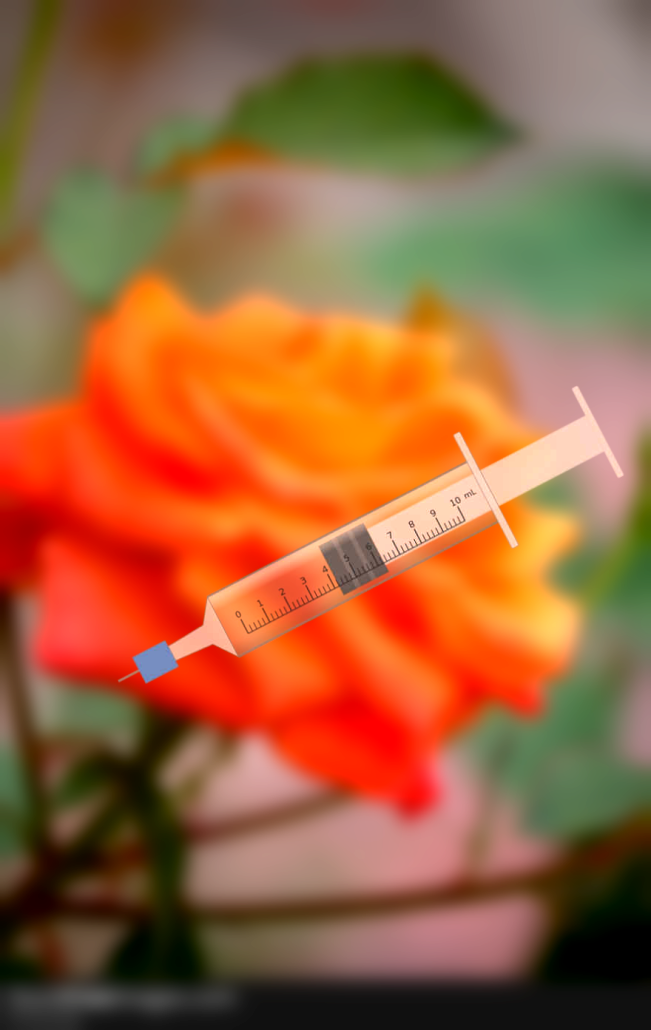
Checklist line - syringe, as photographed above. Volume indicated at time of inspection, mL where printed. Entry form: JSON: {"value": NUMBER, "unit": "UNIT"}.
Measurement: {"value": 4.2, "unit": "mL"}
